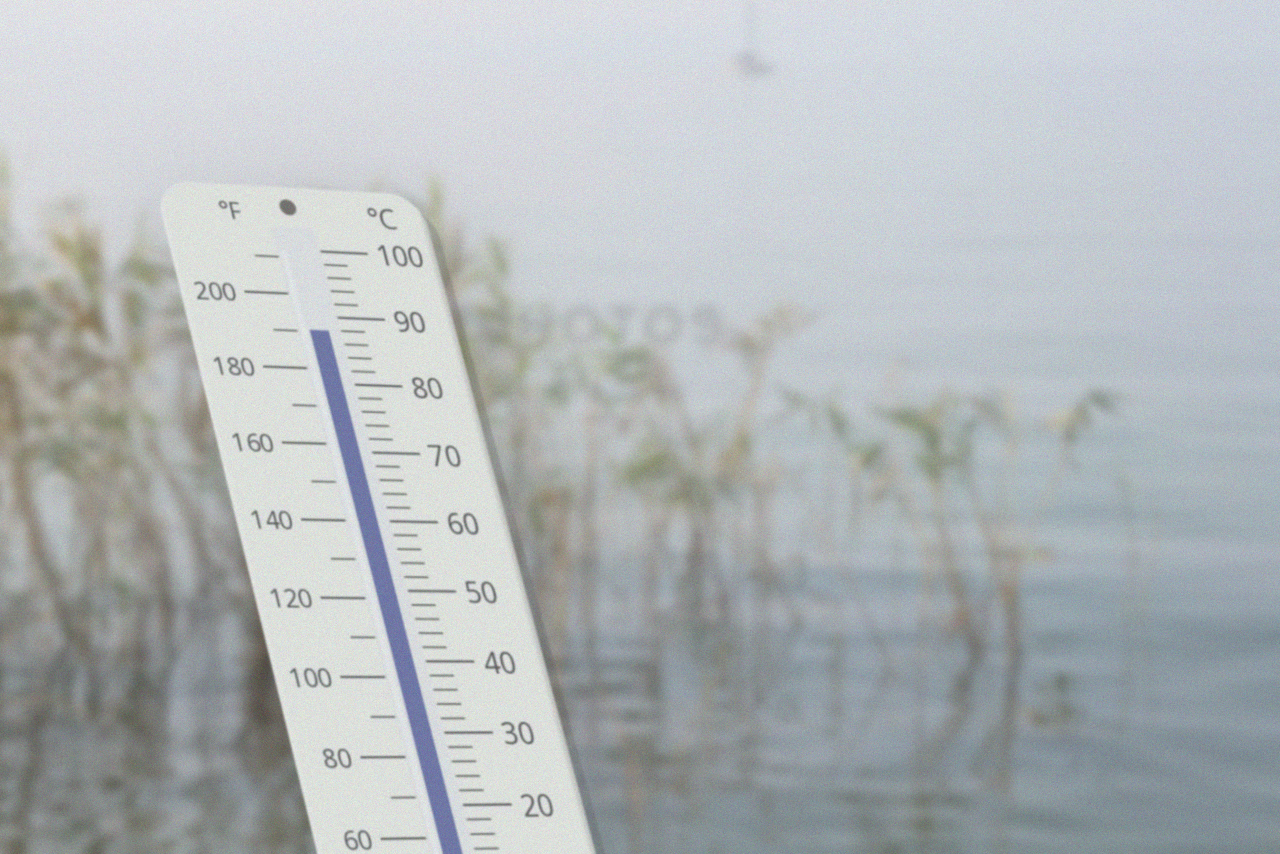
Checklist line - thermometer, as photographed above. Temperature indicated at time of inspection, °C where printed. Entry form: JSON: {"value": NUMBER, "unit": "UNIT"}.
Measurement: {"value": 88, "unit": "°C"}
